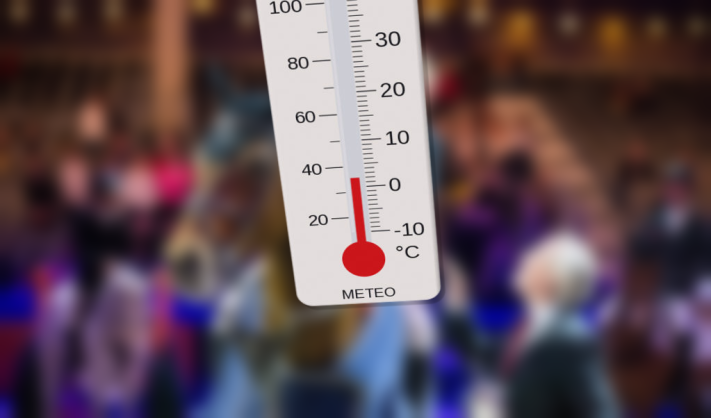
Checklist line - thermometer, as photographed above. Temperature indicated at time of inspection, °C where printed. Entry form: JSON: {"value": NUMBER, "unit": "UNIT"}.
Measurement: {"value": 2, "unit": "°C"}
